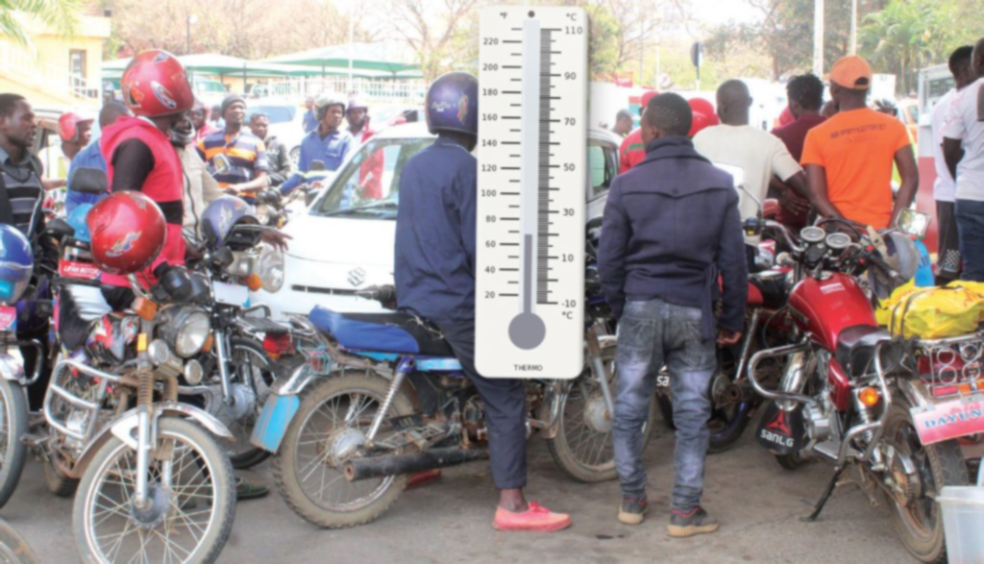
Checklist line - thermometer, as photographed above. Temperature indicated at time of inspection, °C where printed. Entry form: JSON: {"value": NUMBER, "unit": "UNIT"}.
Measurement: {"value": 20, "unit": "°C"}
